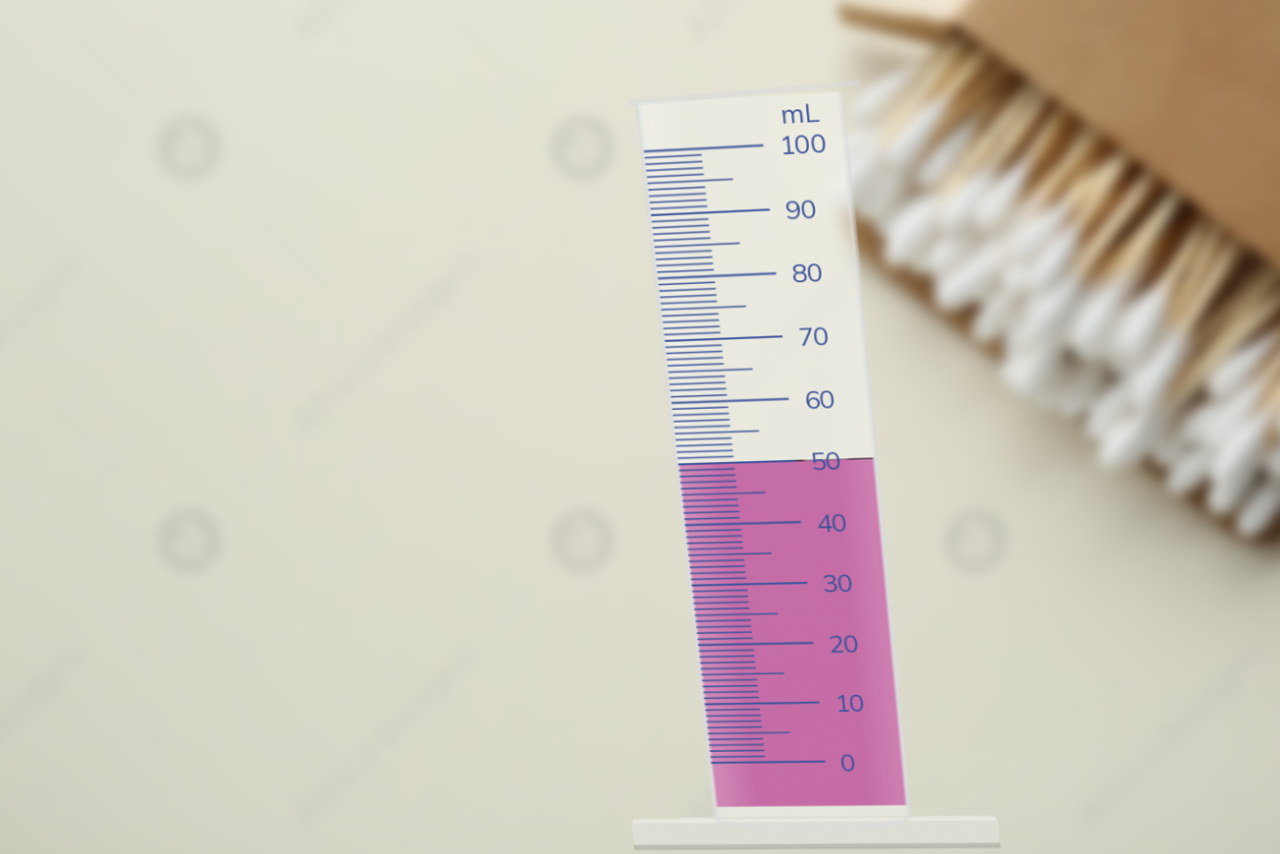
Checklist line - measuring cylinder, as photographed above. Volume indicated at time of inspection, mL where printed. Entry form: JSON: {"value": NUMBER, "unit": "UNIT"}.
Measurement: {"value": 50, "unit": "mL"}
